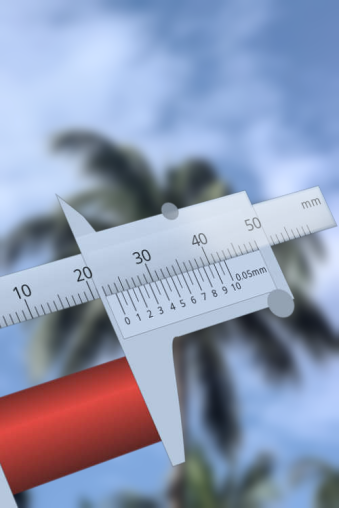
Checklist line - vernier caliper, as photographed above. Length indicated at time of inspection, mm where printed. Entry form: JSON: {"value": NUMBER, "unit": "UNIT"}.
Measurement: {"value": 23.6, "unit": "mm"}
